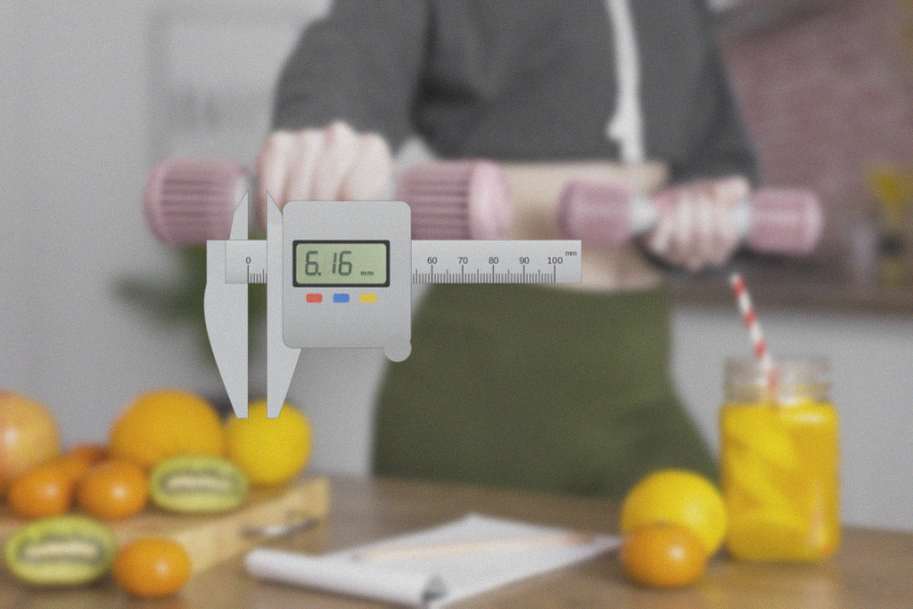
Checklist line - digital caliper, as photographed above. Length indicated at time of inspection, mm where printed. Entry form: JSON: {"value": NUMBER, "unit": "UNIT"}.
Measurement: {"value": 6.16, "unit": "mm"}
